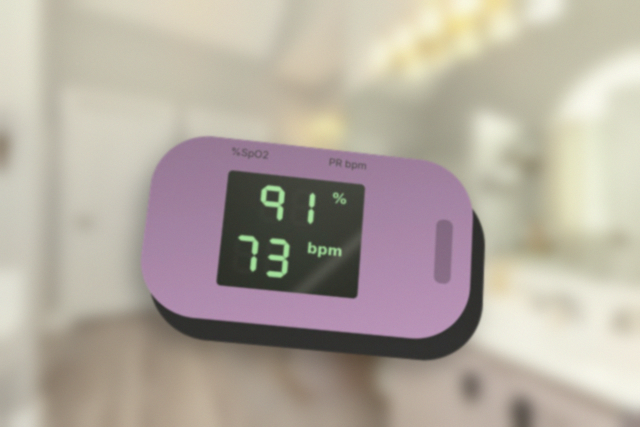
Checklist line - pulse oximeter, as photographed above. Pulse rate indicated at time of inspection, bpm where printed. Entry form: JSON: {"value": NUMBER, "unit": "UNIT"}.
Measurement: {"value": 73, "unit": "bpm"}
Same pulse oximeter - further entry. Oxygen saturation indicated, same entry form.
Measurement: {"value": 91, "unit": "%"}
